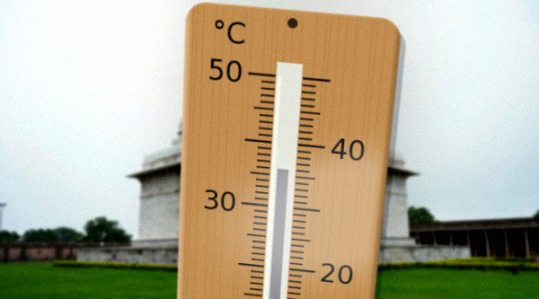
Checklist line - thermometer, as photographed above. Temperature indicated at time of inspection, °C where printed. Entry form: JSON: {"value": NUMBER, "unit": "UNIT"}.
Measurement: {"value": 36, "unit": "°C"}
